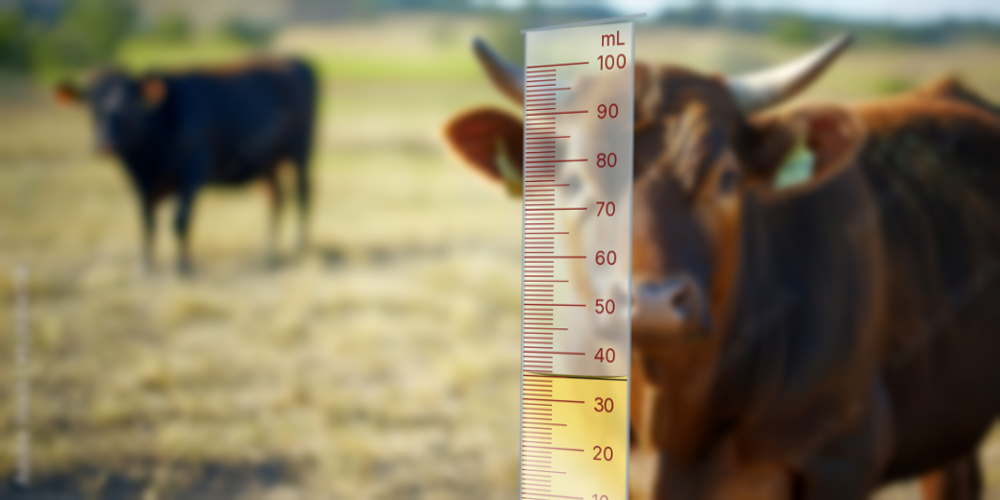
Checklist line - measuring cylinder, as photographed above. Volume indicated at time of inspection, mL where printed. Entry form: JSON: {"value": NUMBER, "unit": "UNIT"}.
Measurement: {"value": 35, "unit": "mL"}
